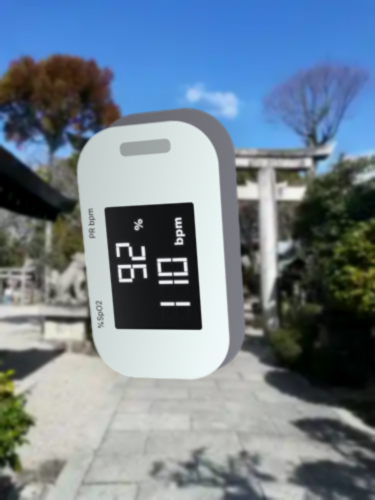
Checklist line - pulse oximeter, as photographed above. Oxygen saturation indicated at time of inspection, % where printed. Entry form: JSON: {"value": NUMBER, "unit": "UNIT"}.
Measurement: {"value": 92, "unit": "%"}
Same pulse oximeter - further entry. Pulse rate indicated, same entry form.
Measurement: {"value": 110, "unit": "bpm"}
